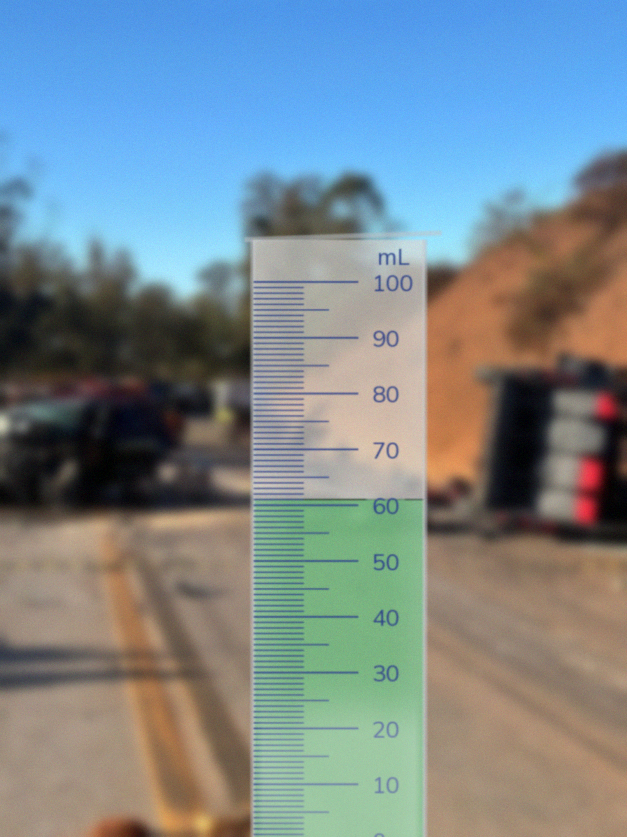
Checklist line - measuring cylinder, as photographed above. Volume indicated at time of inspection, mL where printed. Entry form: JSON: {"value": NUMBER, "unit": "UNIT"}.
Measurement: {"value": 61, "unit": "mL"}
